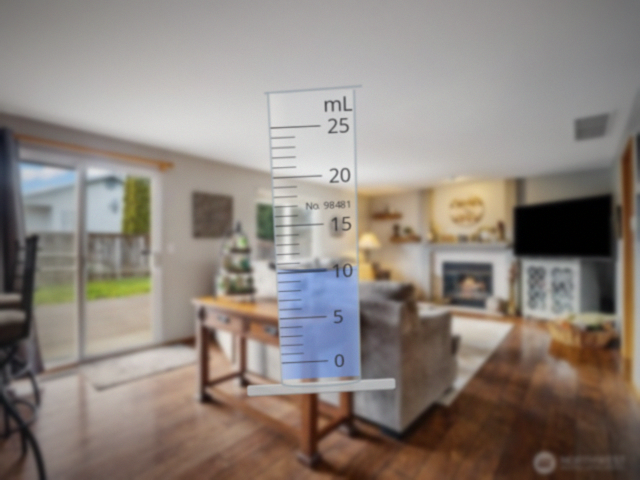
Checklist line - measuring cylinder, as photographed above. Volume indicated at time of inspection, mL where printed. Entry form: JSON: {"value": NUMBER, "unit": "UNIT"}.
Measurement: {"value": 10, "unit": "mL"}
